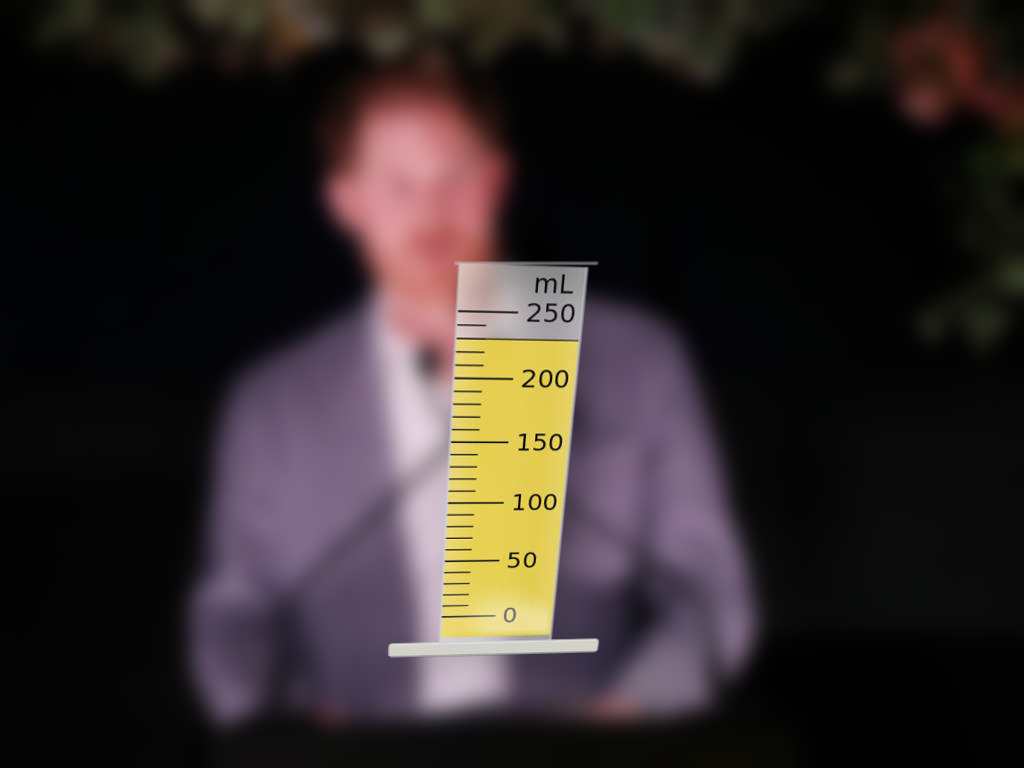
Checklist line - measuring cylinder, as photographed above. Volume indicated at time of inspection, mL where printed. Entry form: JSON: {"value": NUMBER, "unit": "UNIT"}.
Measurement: {"value": 230, "unit": "mL"}
